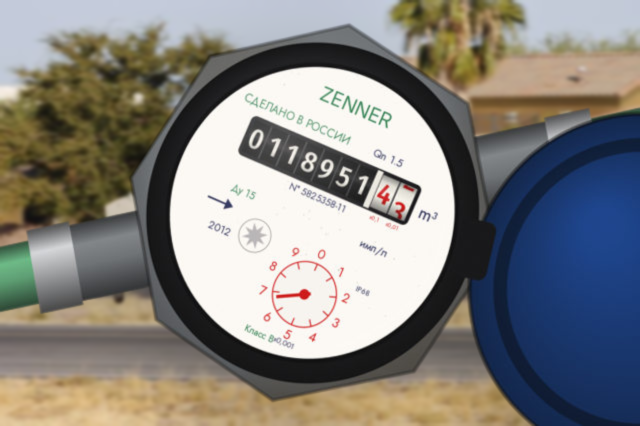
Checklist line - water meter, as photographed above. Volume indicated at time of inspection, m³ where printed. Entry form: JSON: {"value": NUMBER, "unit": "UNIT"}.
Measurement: {"value": 118951.426, "unit": "m³"}
